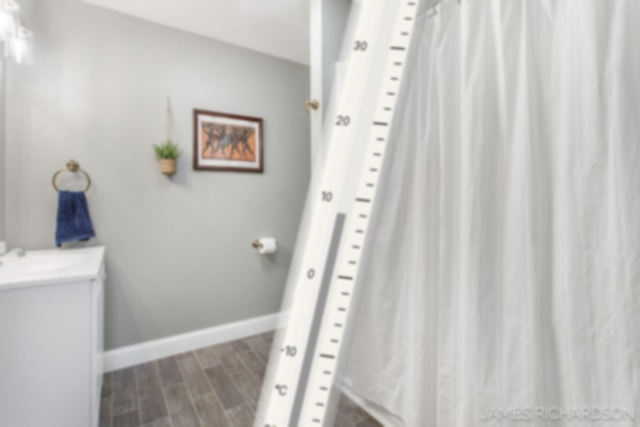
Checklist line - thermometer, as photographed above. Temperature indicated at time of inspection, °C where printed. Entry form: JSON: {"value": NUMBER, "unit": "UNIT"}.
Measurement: {"value": 8, "unit": "°C"}
